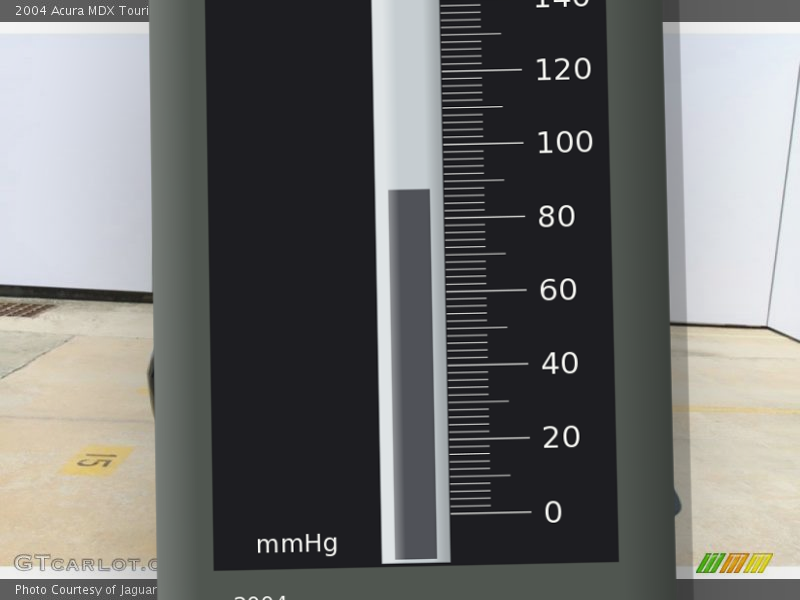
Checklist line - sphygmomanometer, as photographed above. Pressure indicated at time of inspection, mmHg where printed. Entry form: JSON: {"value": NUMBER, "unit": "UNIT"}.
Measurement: {"value": 88, "unit": "mmHg"}
